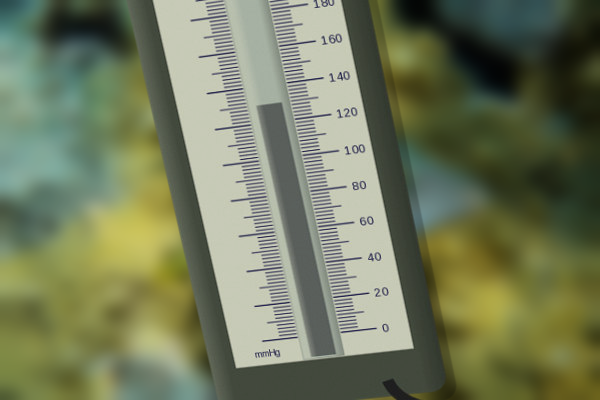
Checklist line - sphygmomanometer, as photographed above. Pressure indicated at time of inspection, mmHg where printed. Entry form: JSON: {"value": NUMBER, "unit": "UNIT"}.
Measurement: {"value": 130, "unit": "mmHg"}
